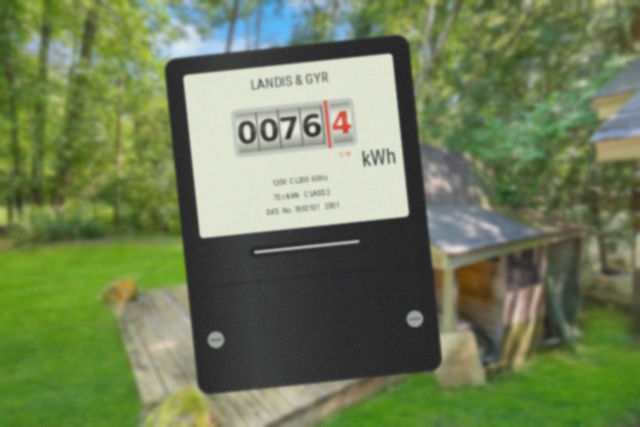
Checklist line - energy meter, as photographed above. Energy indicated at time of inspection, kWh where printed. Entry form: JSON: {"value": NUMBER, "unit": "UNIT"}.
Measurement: {"value": 76.4, "unit": "kWh"}
